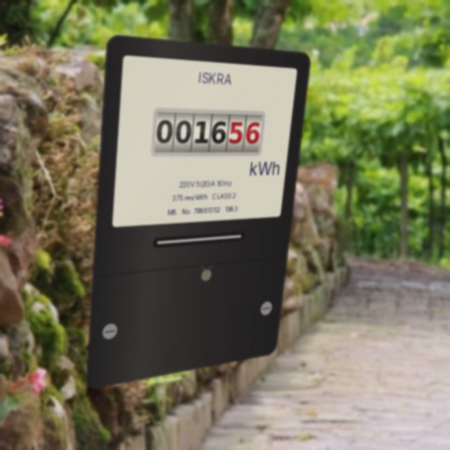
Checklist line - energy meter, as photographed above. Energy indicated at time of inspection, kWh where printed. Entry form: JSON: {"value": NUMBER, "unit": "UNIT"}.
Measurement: {"value": 16.56, "unit": "kWh"}
